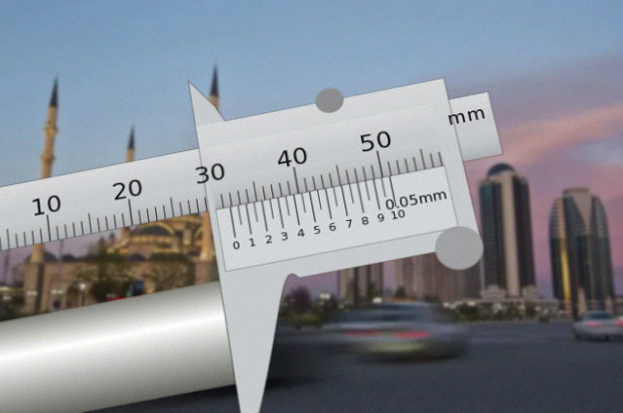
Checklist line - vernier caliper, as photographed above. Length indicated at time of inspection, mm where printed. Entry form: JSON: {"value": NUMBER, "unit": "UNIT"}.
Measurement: {"value": 31.8, "unit": "mm"}
